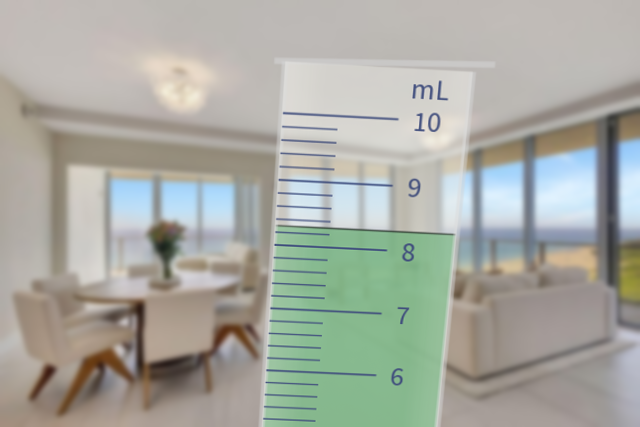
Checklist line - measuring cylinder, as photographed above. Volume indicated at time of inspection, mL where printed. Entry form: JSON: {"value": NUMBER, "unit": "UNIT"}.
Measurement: {"value": 8.3, "unit": "mL"}
